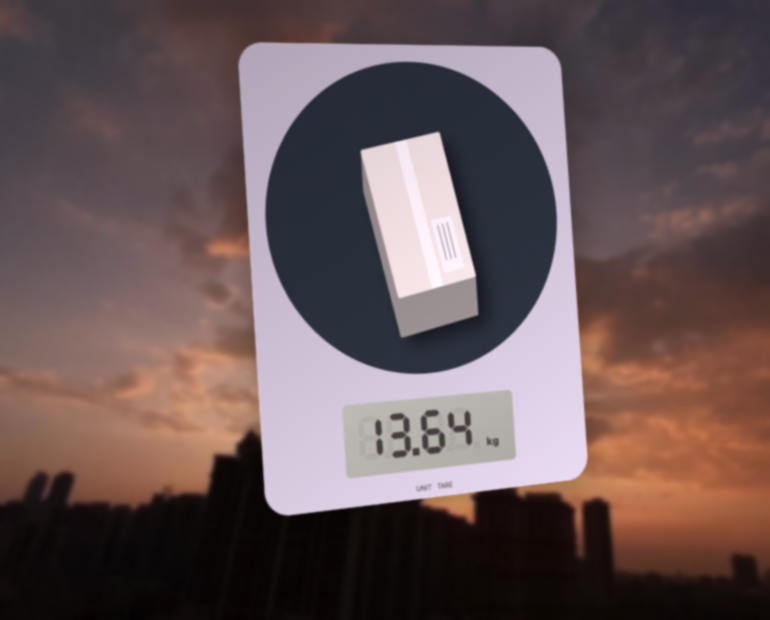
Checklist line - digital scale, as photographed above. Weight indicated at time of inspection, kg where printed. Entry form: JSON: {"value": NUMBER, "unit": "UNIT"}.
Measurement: {"value": 13.64, "unit": "kg"}
